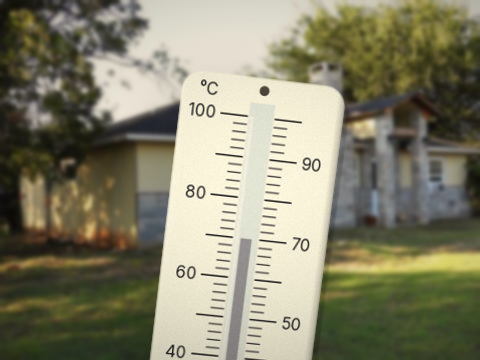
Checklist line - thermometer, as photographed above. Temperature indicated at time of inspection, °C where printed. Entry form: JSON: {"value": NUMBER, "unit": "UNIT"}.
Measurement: {"value": 70, "unit": "°C"}
